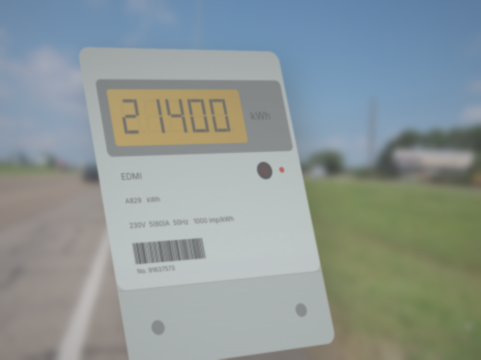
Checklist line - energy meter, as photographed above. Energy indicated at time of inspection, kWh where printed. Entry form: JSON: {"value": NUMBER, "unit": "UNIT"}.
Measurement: {"value": 21400, "unit": "kWh"}
